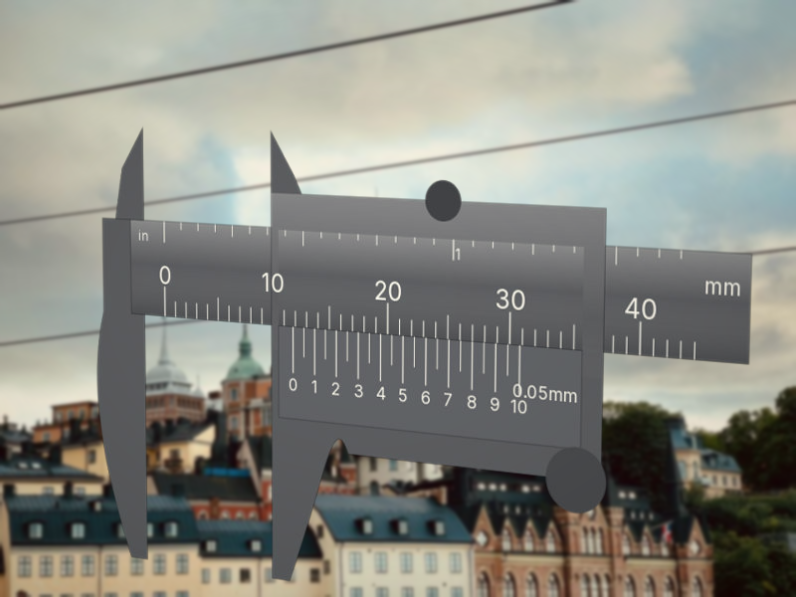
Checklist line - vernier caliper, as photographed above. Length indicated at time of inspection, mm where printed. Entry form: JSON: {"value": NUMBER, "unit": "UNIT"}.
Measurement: {"value": 11.8, "unit": "mm"}
